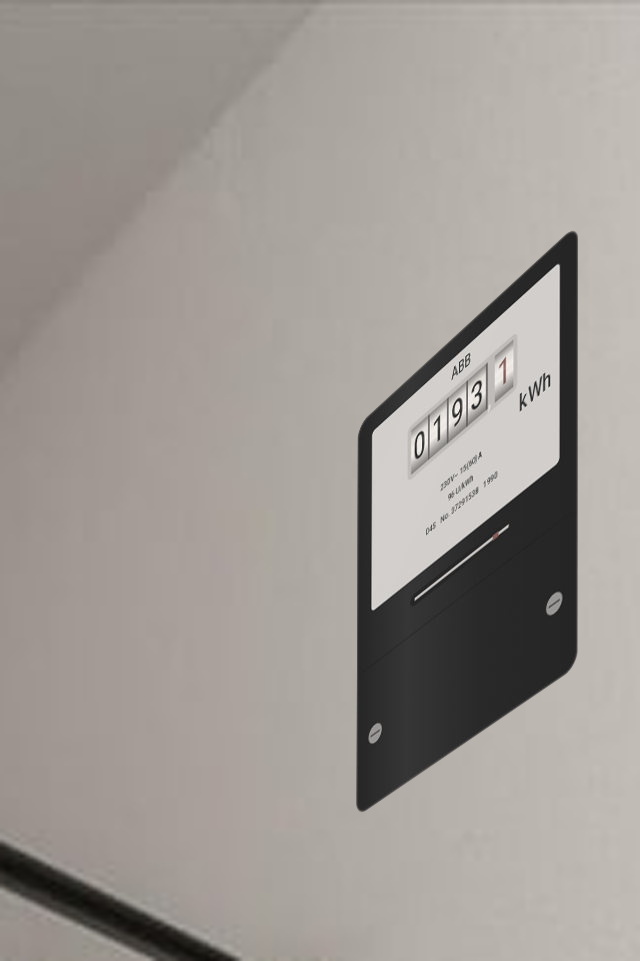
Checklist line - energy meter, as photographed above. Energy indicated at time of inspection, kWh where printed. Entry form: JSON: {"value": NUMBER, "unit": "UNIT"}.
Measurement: {"value": 193.1, "unit": "kWh"}
